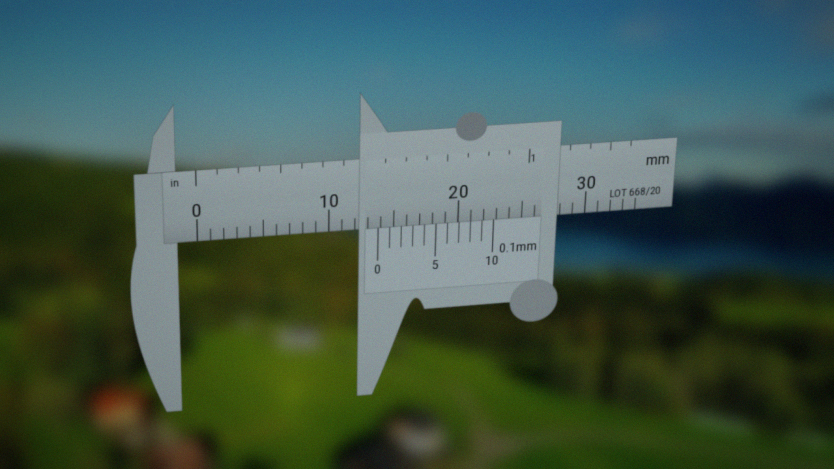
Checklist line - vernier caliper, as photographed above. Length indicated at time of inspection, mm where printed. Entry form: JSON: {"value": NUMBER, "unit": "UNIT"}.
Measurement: {"value": 13.8, "unit": "mm"}
